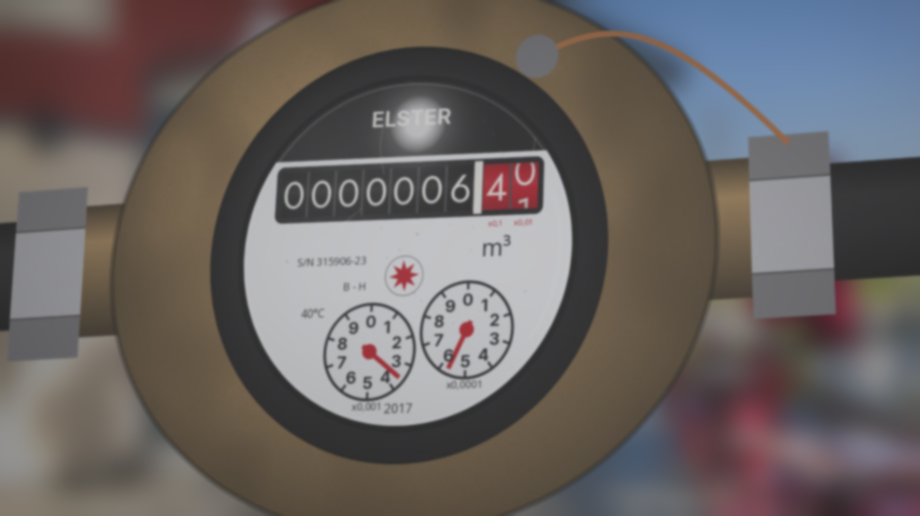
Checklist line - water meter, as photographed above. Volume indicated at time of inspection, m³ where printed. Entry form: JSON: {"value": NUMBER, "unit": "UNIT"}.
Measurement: {"value": 6.4035, "unit": "m³"}
